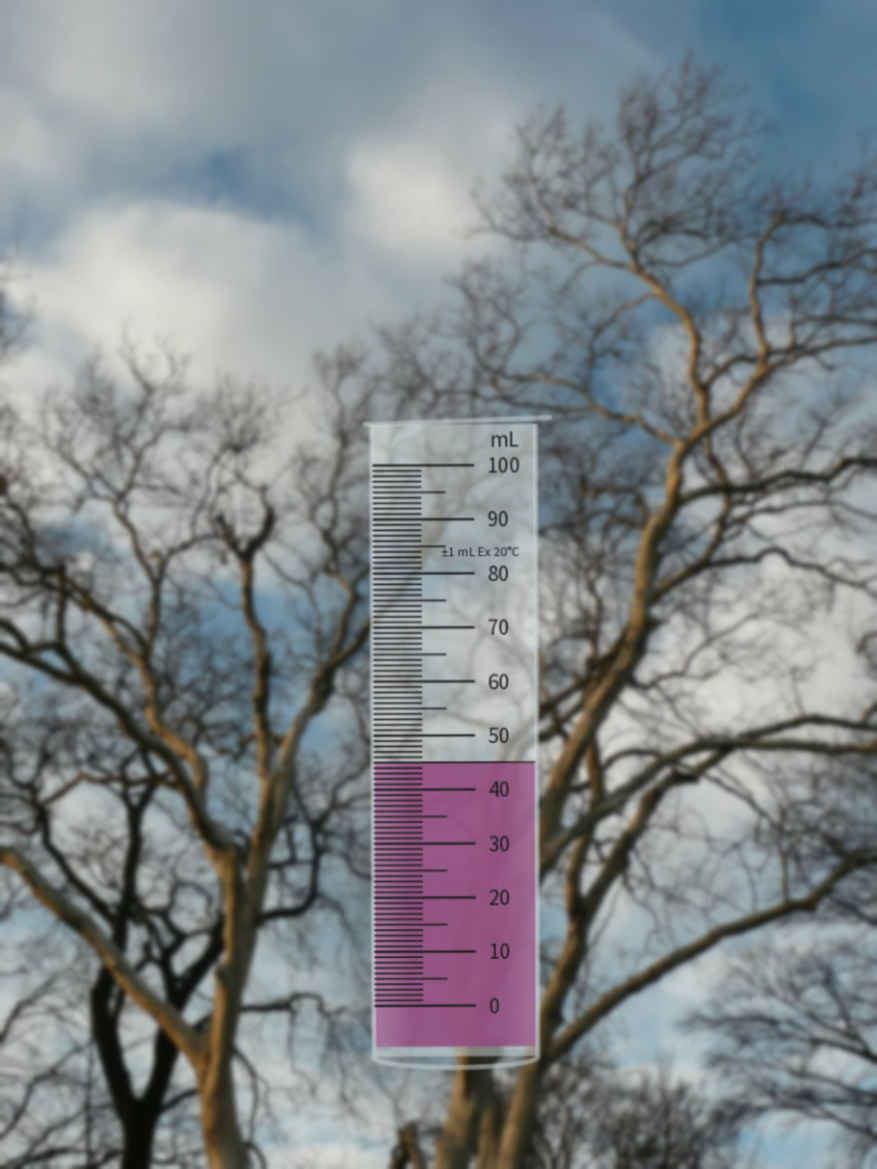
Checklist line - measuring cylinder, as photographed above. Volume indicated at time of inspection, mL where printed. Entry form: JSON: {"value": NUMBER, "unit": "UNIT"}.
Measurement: {"value": 45, "unit": "mL"}
